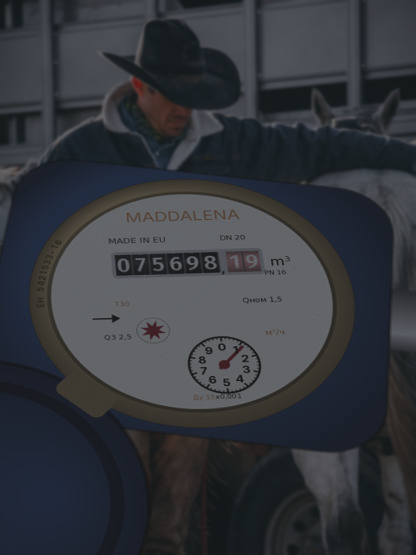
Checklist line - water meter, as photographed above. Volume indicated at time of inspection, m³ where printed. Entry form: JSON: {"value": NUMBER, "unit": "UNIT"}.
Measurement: {"value": 75698.191, "unit": "m³"}
